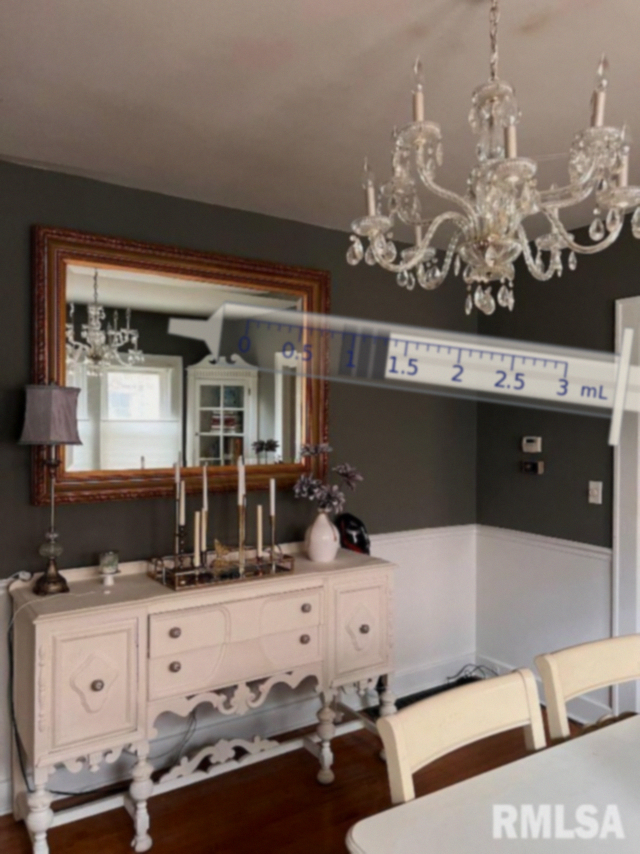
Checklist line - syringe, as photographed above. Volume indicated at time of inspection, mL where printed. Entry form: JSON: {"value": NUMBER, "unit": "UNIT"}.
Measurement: {"value": 0.9, "unit": "mL"}
